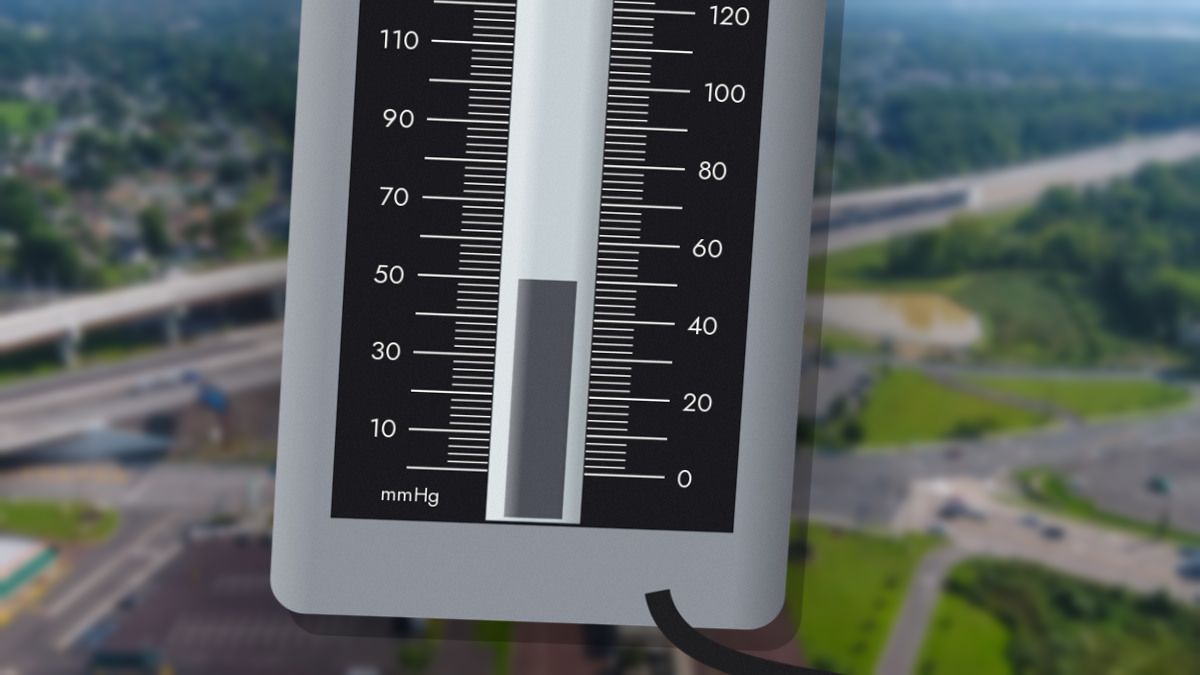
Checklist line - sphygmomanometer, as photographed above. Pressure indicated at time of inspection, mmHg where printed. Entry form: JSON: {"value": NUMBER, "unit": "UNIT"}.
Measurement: {"value": 50, "unit": "mmHg"}
